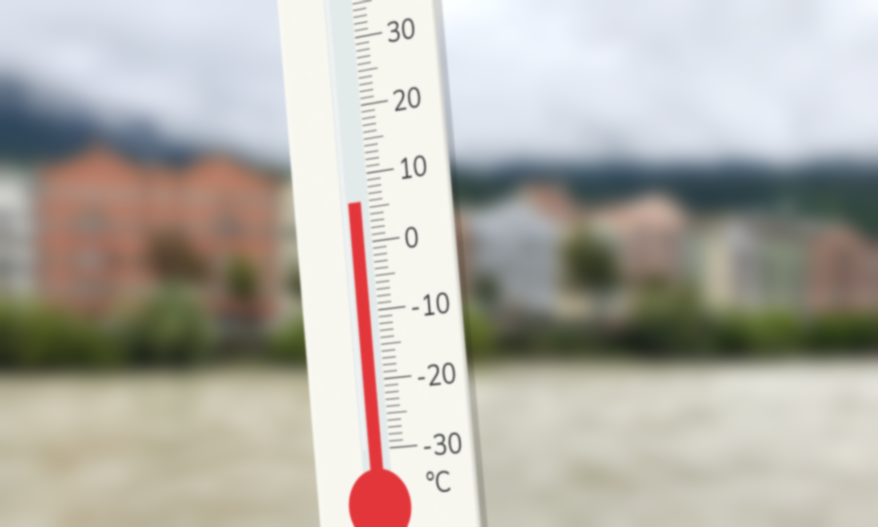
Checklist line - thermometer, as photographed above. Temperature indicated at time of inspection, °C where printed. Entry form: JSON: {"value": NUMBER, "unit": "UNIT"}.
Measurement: {"value": 6, "unit": "°C"}
